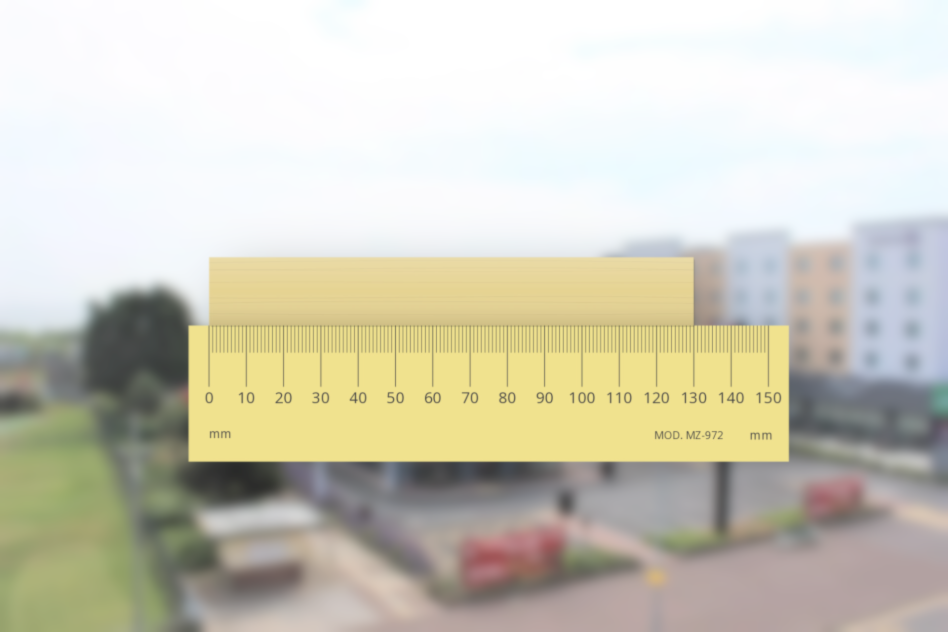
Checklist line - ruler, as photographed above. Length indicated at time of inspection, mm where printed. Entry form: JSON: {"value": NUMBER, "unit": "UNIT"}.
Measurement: {"value": 130, "unit": "mm"}
